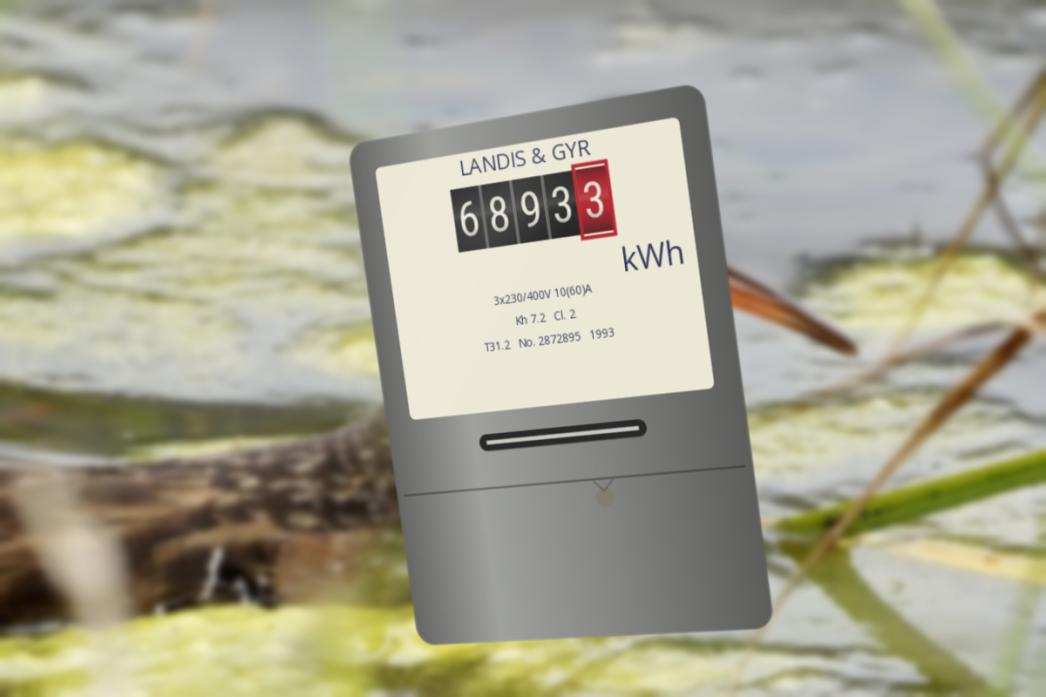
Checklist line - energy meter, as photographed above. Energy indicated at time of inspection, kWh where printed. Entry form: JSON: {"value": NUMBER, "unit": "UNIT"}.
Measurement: {"value": 6893.3, "unit": "kWh"}
